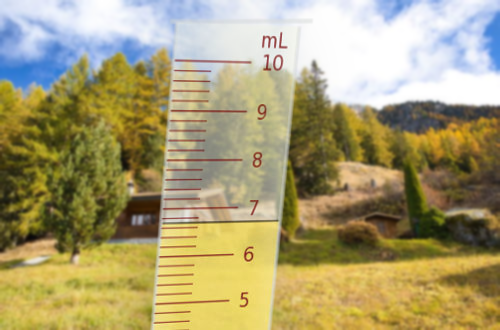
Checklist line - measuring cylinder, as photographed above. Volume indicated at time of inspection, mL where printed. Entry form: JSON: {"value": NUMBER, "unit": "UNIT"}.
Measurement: {"value": 6.7, "unit": "mL"}
